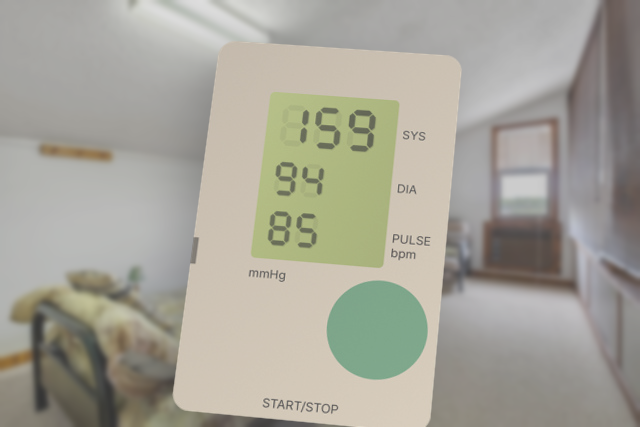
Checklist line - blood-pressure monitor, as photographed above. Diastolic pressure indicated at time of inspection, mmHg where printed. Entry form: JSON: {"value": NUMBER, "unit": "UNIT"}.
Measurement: {"value": 94, "unit": "mmHg"}
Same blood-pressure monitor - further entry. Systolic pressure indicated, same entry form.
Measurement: {"value": 159, "unit": "mmHg"}
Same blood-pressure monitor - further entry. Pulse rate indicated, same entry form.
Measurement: {"value": 85, "unit": "bpm"}
